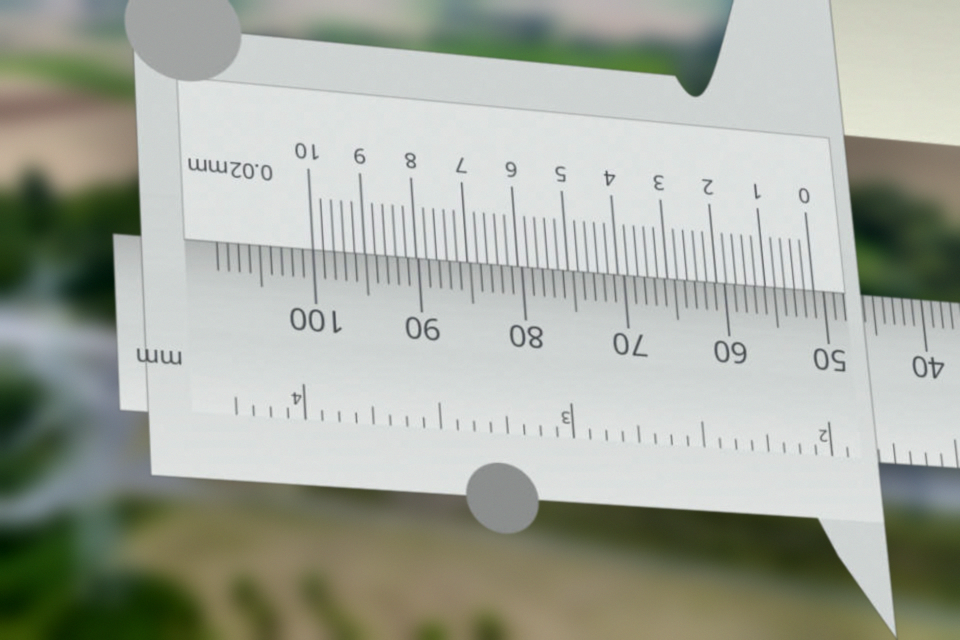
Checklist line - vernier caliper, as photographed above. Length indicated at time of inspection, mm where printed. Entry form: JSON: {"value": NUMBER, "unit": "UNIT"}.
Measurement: {"value": 51.0, "unit": "mm"}
